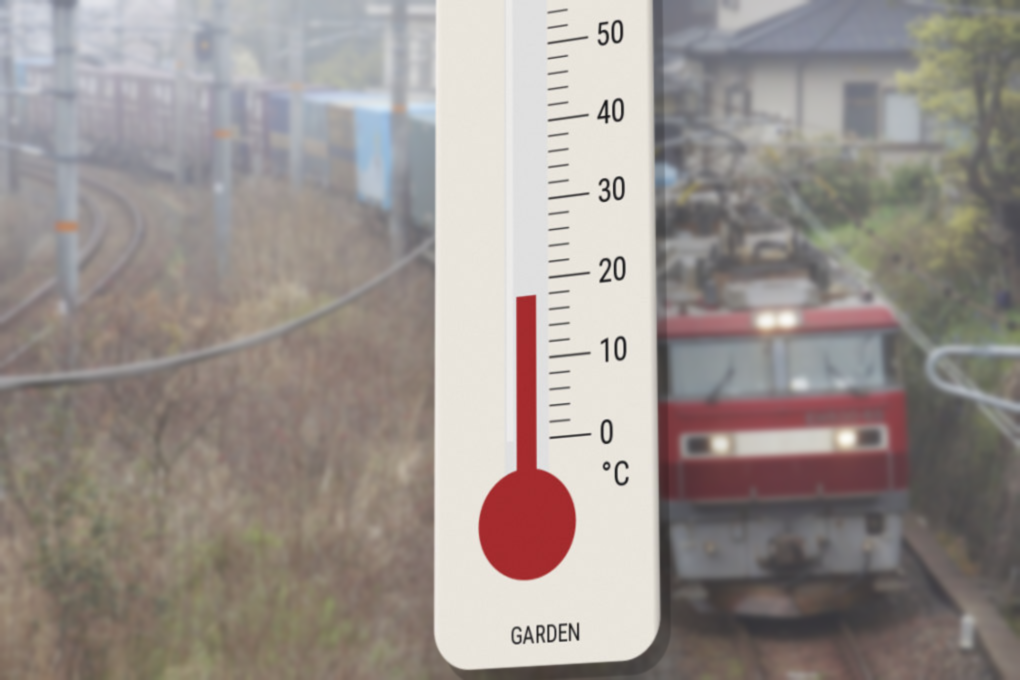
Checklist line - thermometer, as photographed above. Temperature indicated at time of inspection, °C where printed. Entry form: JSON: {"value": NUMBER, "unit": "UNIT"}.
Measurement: {"value": 18, "unit": "°C"}
